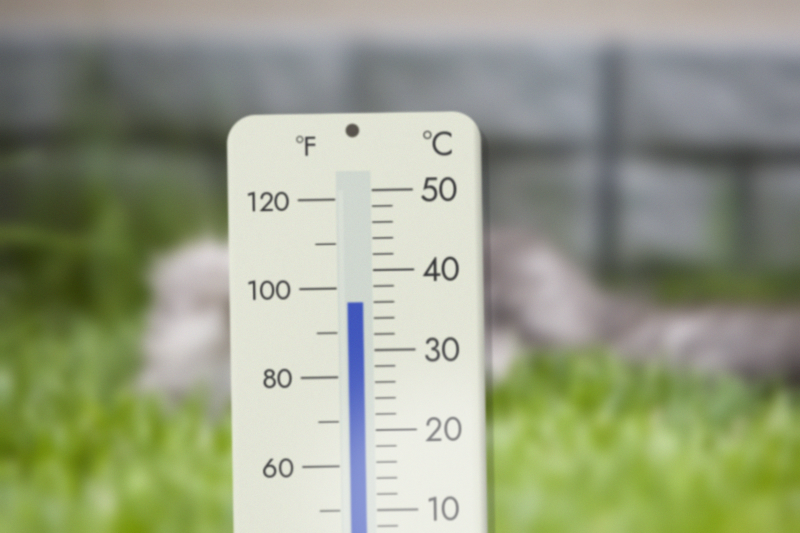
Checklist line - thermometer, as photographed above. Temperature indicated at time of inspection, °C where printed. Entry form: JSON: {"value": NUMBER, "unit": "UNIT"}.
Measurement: {"value": 36, "unit": "°C"}
